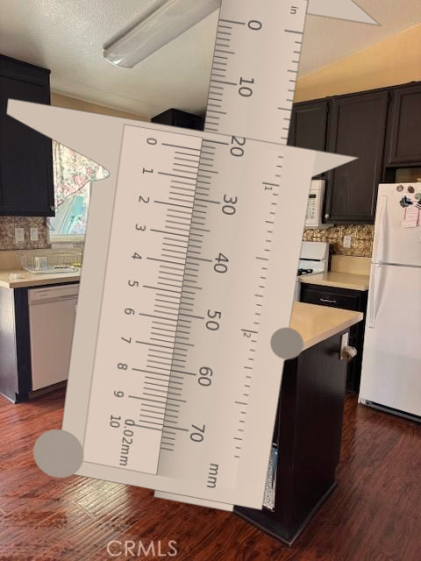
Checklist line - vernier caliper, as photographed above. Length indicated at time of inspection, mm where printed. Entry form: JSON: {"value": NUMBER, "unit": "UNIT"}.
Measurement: {"value": 21.8, "unit": "mm"}
